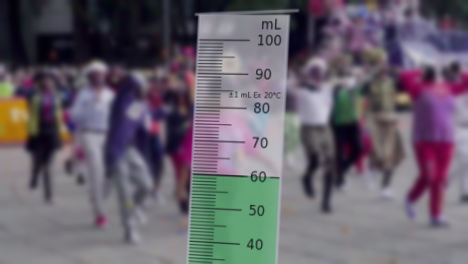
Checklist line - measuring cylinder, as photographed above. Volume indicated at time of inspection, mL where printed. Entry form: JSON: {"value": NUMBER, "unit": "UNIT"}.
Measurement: {"value": 60, "unit": "mL"}
